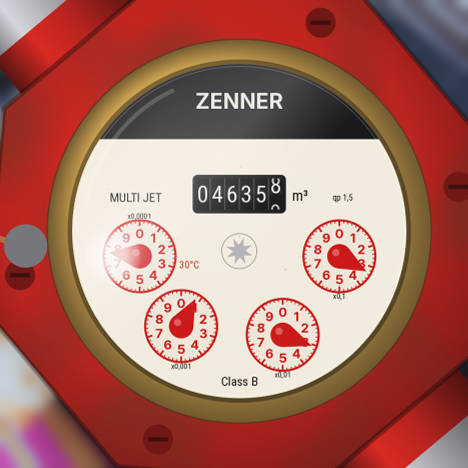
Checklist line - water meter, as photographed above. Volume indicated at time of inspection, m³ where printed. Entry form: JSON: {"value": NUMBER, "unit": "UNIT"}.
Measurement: {"value": 46358.3307, "unit": "m³"}
